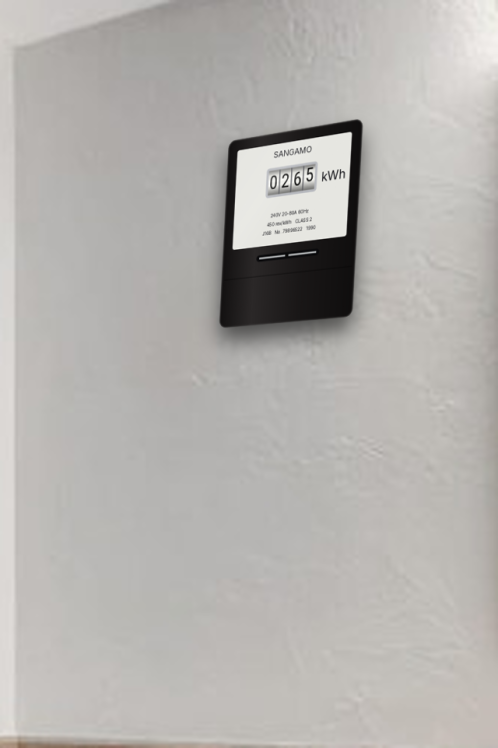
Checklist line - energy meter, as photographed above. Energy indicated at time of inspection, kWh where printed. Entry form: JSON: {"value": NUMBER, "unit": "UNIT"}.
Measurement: {"value": 265, "unit": "kWh"}
